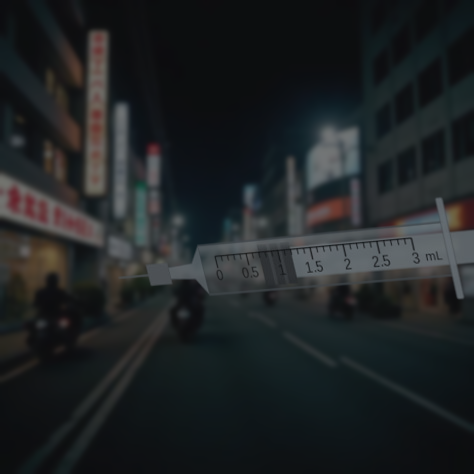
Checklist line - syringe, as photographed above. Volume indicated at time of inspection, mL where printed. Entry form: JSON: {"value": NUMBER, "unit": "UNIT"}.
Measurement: {"value": 0.7, "unit": "mL"}
